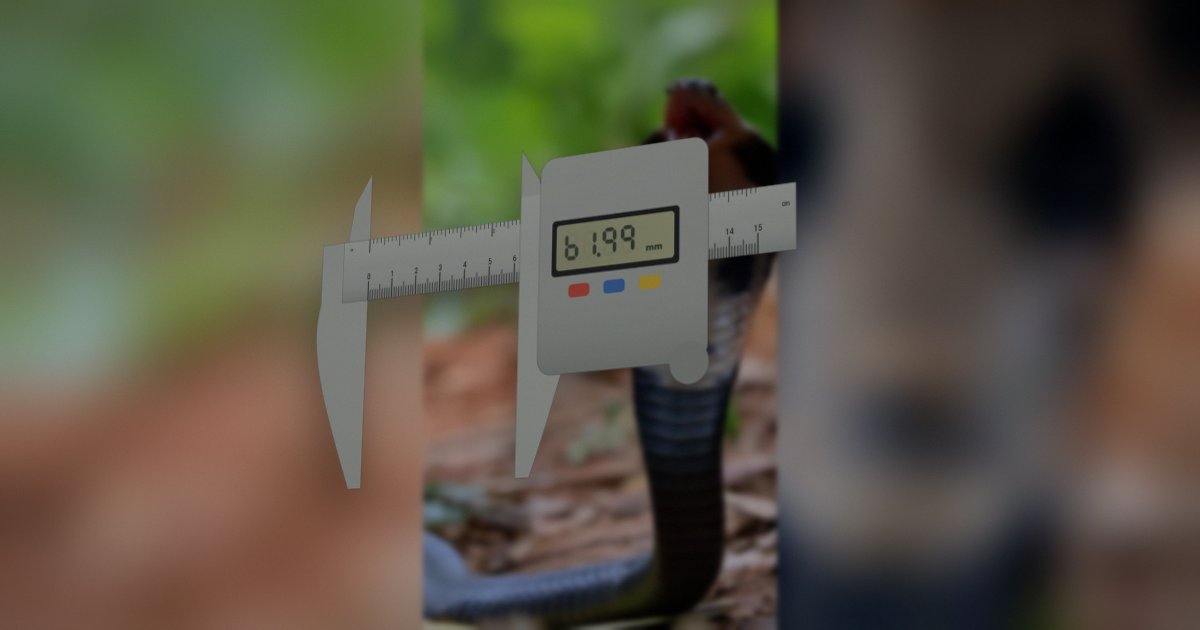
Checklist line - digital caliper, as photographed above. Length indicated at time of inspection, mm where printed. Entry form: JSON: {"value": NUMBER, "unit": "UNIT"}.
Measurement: {"value": 61.99, "unit": "mm"}
